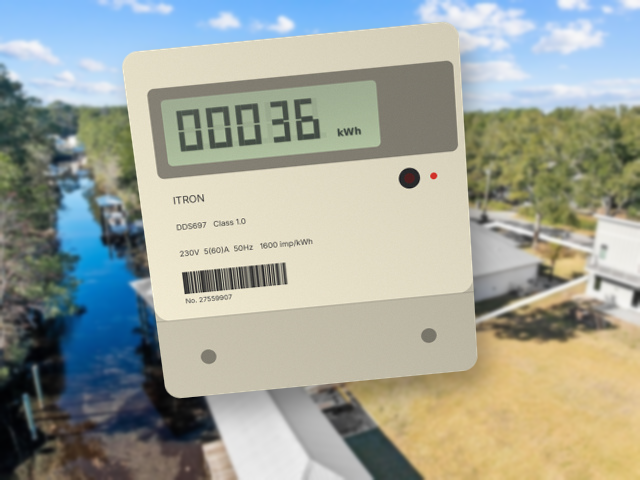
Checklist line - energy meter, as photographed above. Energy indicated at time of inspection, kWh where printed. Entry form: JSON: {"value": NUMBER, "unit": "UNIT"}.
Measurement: {"value": 36, "unit": "kWh"}
